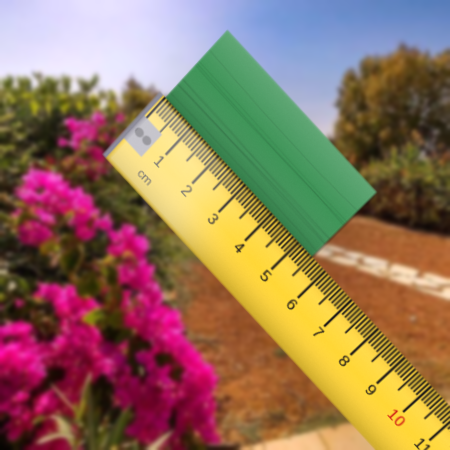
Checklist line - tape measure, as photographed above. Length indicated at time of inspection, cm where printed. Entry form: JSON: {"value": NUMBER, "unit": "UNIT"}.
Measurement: {"value": 5.5, "unit": "cm"}
